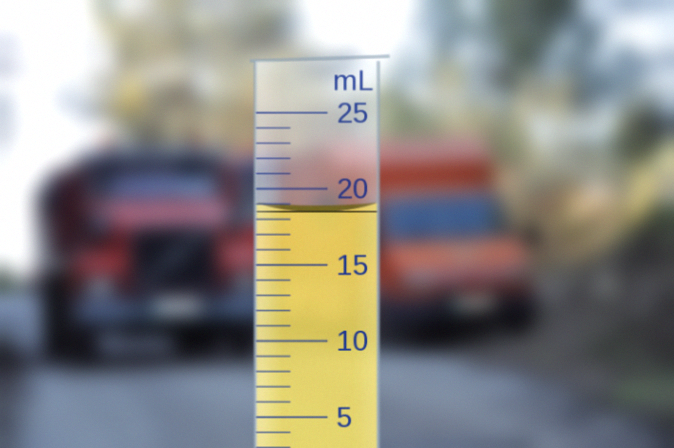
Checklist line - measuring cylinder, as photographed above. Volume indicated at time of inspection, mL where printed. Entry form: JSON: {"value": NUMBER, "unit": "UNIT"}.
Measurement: {"value": 18.5, "unit": "mL"}
